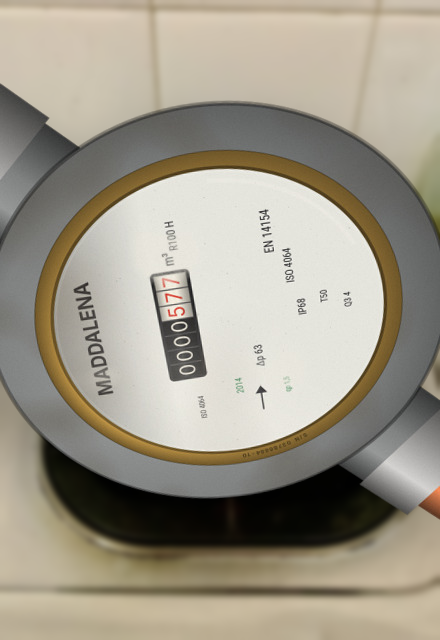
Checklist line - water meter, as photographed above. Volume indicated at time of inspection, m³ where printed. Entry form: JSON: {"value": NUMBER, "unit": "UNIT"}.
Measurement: {"value": 0.577, "unit": "m³"}
